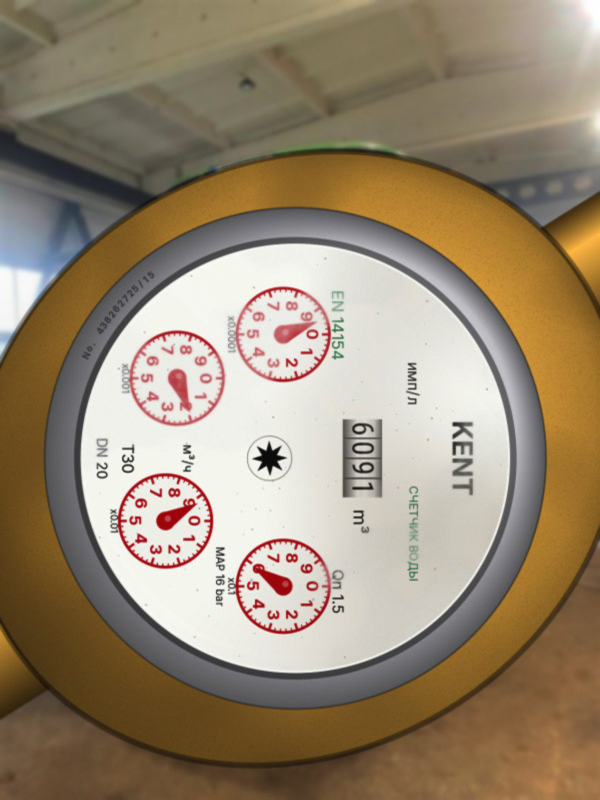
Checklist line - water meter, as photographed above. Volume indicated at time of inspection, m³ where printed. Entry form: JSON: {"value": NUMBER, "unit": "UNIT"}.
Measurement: {"value": 6091.5919, "unit": "m³"}
